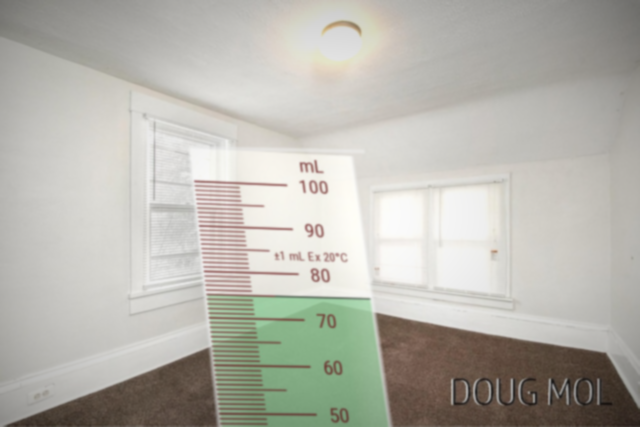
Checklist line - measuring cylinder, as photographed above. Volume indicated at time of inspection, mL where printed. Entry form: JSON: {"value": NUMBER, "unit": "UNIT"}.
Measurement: {"value": 75, "unit": "mL"}
